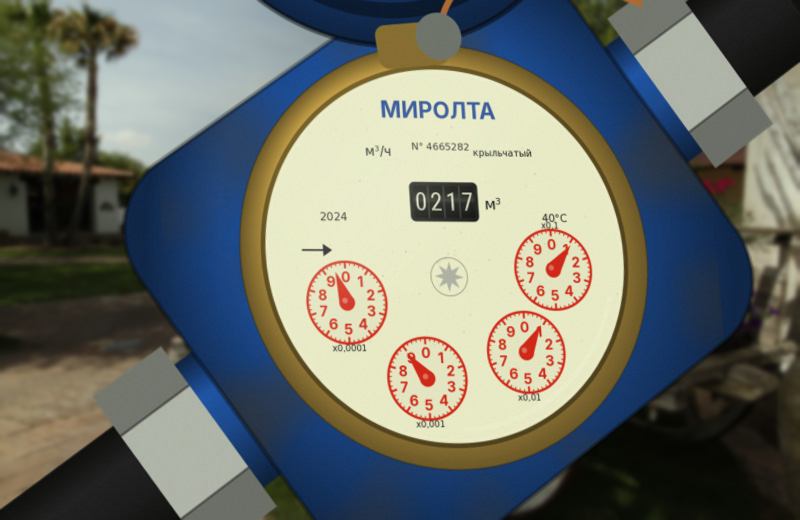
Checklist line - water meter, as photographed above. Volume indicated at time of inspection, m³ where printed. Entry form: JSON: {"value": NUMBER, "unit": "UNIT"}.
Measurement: {"value": 217.1089, "unit": "m³"}
